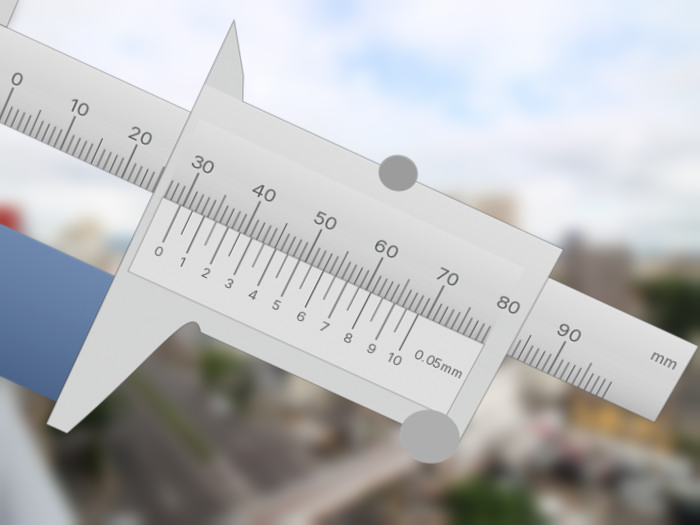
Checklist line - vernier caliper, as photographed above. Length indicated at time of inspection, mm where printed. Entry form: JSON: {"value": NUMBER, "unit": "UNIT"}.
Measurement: {"value": 29.6, "unit": "mm"}
